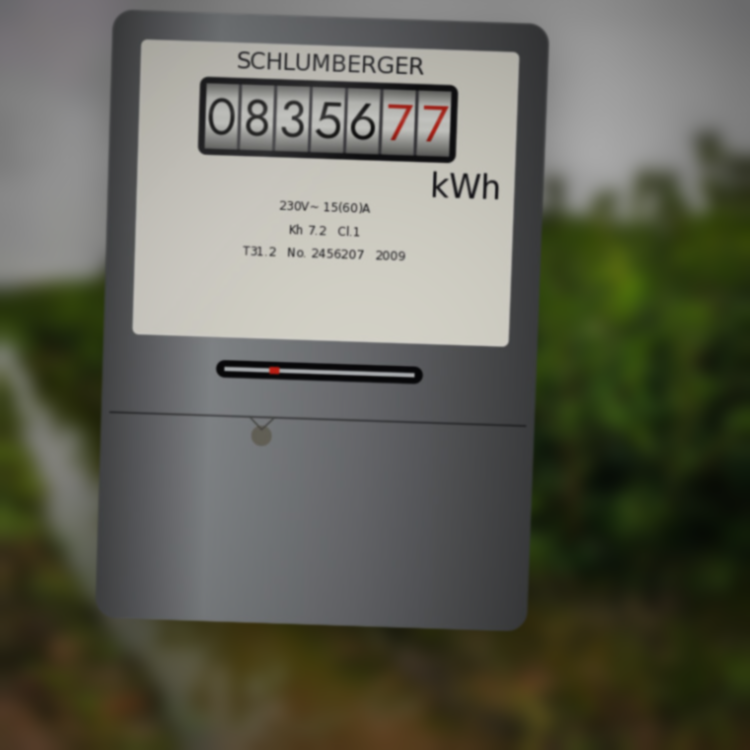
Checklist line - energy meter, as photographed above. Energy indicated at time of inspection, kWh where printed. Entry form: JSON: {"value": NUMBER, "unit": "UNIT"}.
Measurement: {"value": 8356.77, "unit": "kWh"}
